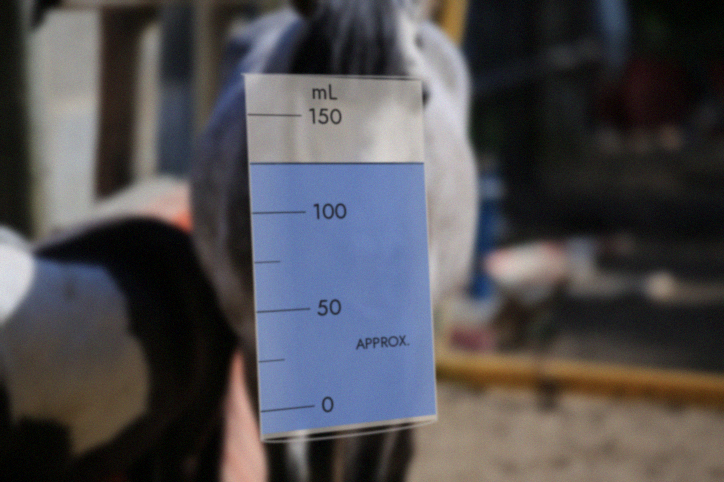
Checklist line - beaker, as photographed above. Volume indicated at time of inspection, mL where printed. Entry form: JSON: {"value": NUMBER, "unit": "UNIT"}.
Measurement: {"value": 125, "unit": "mL"}
